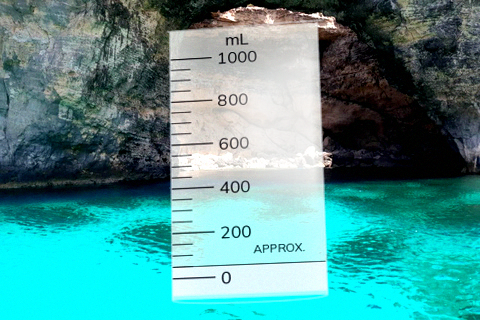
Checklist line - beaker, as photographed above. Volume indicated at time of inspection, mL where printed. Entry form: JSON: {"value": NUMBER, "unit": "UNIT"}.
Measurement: {"value": 50, "unit": "mL"}
